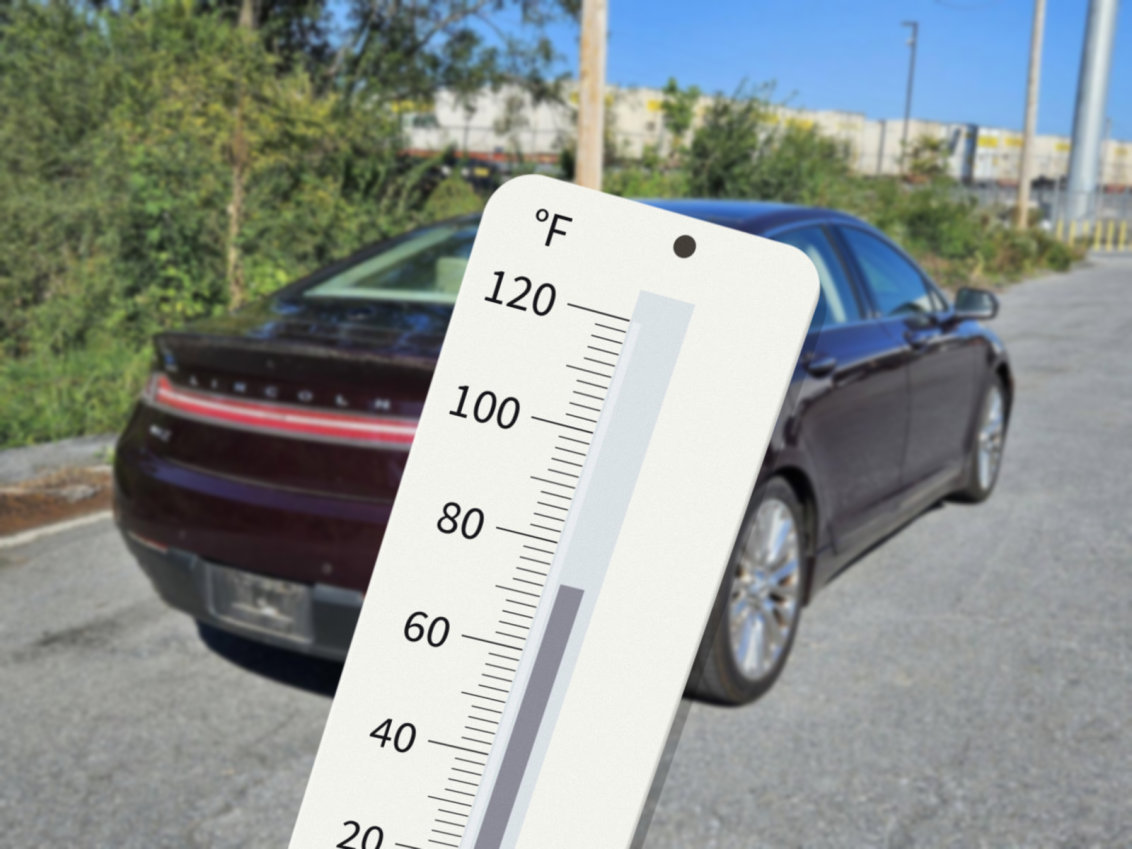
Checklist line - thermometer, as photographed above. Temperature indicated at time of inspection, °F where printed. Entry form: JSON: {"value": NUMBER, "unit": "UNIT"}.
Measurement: {"value": 73, "unit": "°F"}
